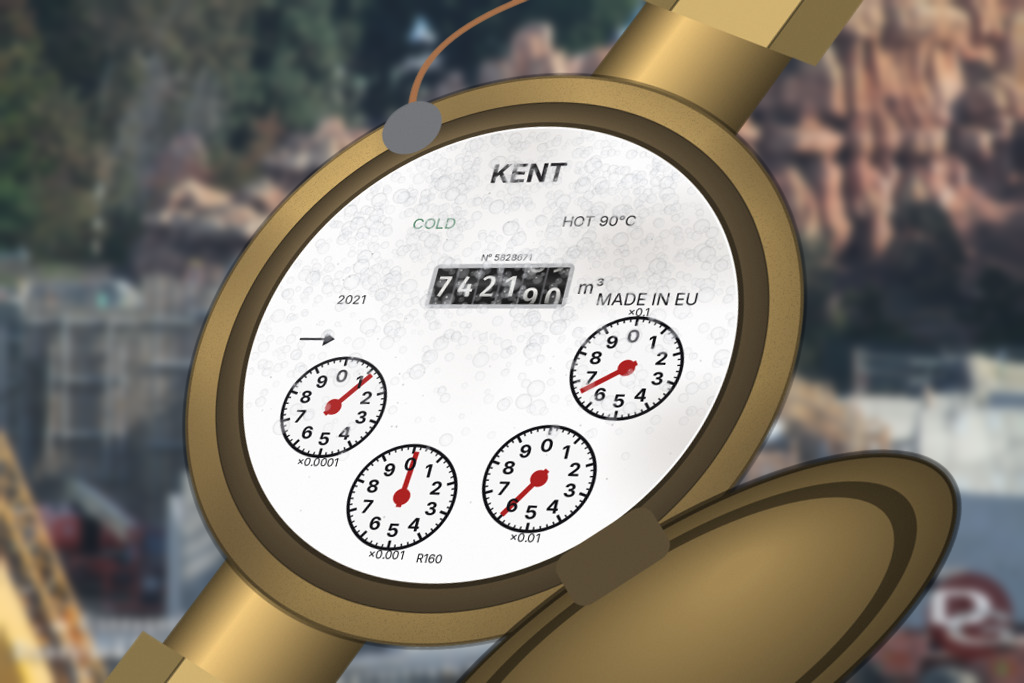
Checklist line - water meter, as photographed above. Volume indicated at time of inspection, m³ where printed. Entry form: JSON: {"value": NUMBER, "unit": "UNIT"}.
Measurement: {"value": 742189.6601, "unit": "m³"}
